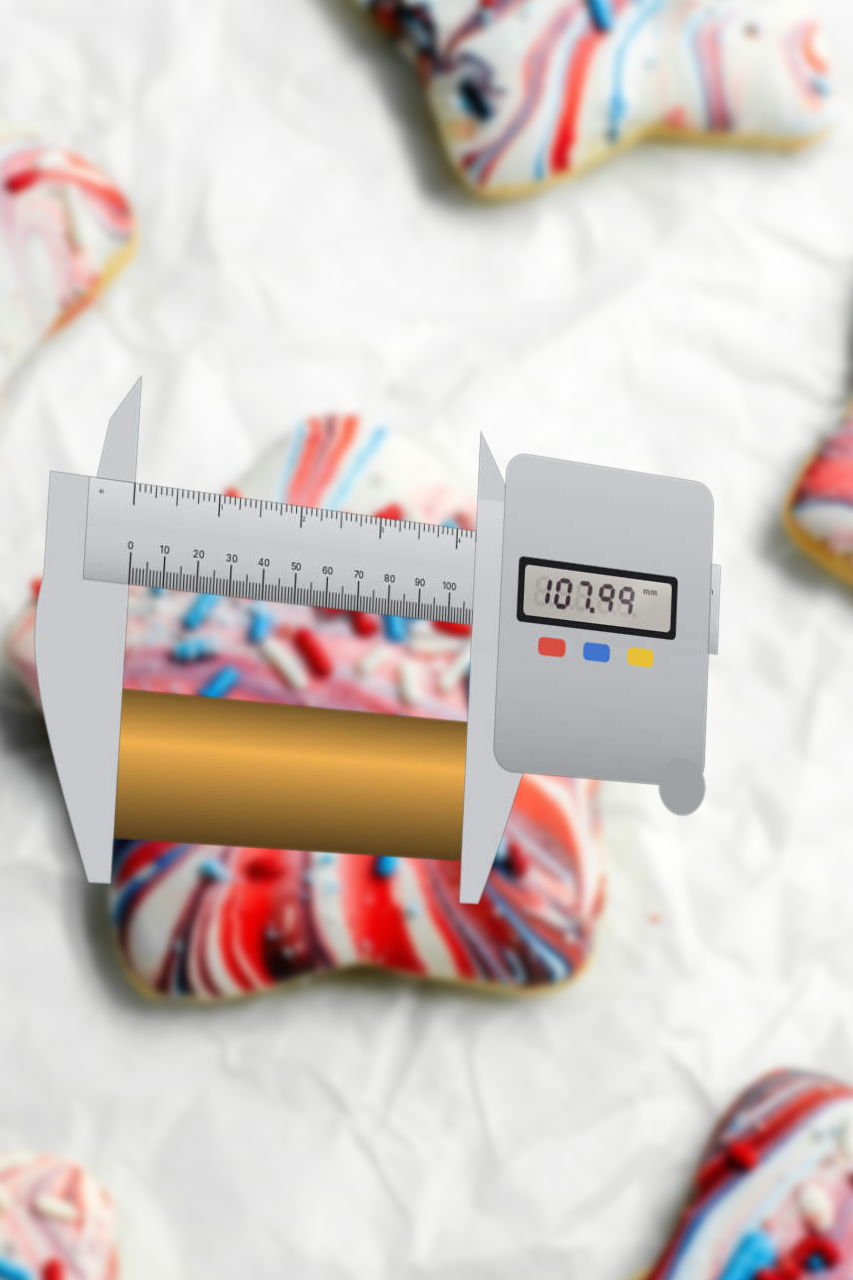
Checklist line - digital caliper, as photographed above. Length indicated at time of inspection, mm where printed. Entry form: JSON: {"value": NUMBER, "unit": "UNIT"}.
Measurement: {"value": 107.99, "unit": "mm"}
